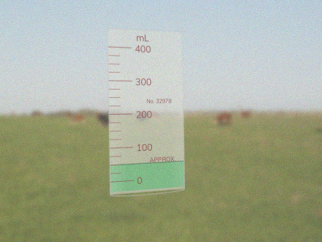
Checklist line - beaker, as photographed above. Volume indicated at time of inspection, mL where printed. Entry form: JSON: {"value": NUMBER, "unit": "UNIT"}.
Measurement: {"value": 50, "unit": "mL"}
